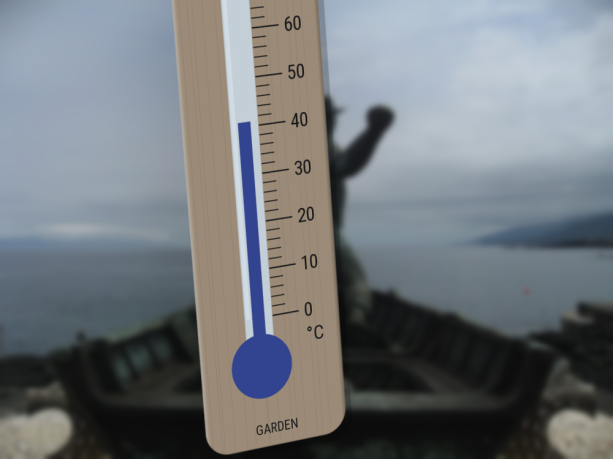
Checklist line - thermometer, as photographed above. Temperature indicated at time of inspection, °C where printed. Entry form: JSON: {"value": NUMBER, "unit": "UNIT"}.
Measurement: {"value": 41, "unit": "°C"}
